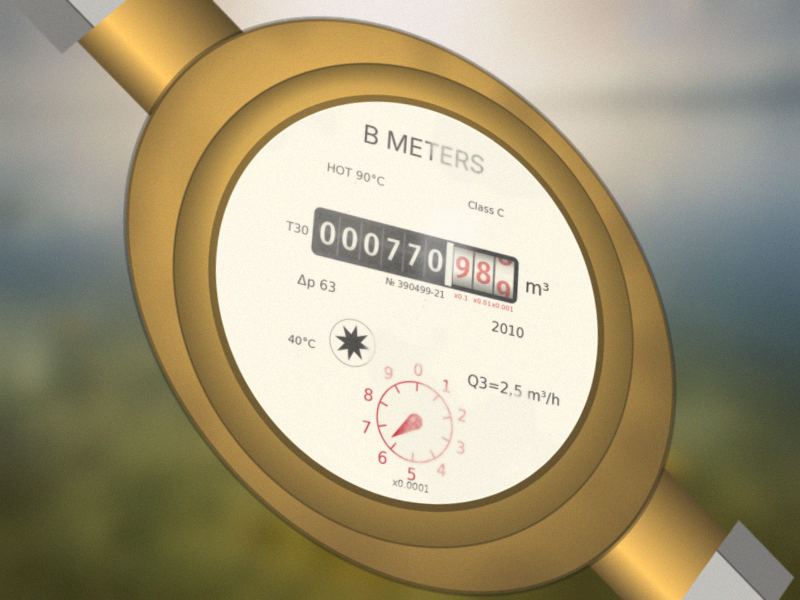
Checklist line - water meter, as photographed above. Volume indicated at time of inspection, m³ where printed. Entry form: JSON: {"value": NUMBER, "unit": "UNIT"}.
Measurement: {"value": 770.9886, "unit": "m³"}
